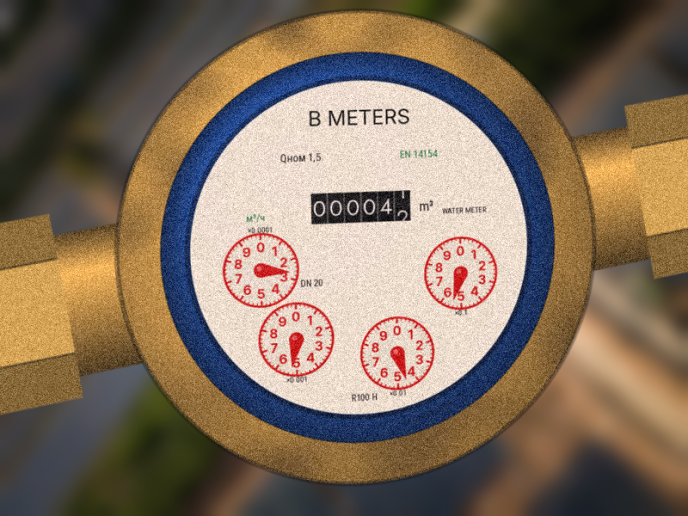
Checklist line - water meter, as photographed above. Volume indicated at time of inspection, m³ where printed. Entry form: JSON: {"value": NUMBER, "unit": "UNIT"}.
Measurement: {"value": 41.5452, "unit": "m³"}
